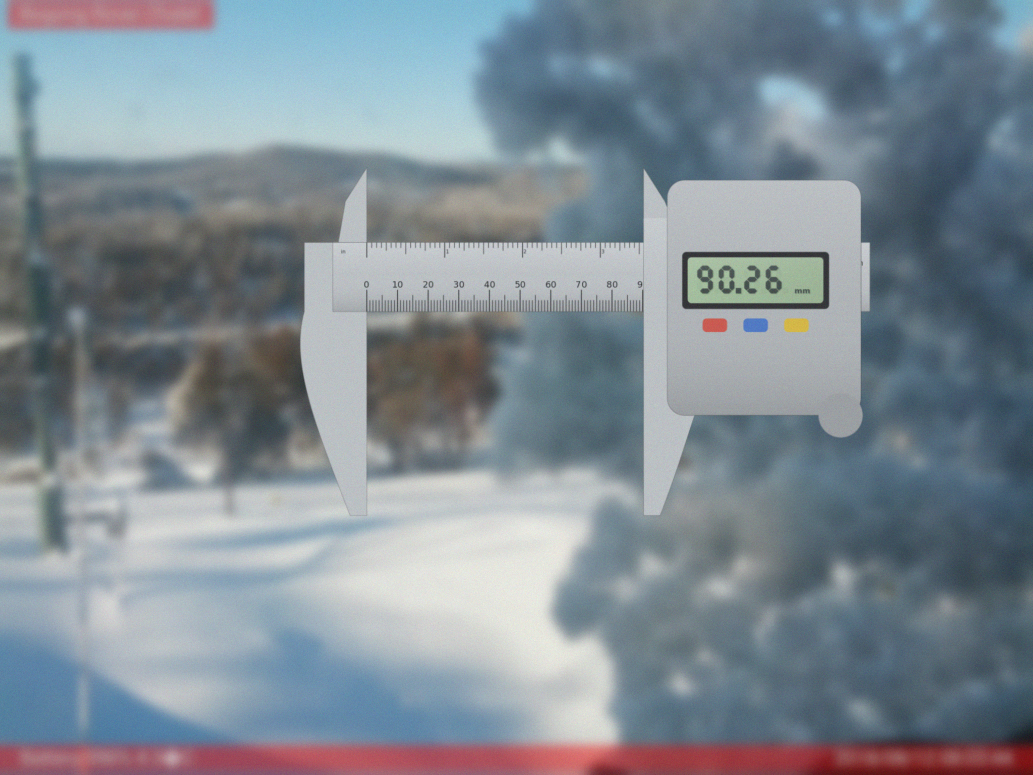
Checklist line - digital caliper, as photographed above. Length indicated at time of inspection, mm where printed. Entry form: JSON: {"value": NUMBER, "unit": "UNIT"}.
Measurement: {"value": 90.26, "unit": "mm"}
